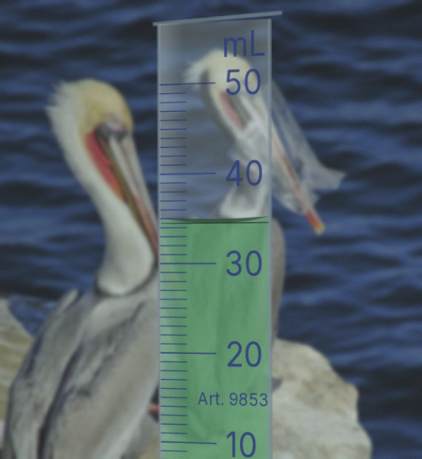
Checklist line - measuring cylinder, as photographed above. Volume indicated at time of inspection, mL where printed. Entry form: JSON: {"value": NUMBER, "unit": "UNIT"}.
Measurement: {"value": 34.5, "unit": "mL"}
